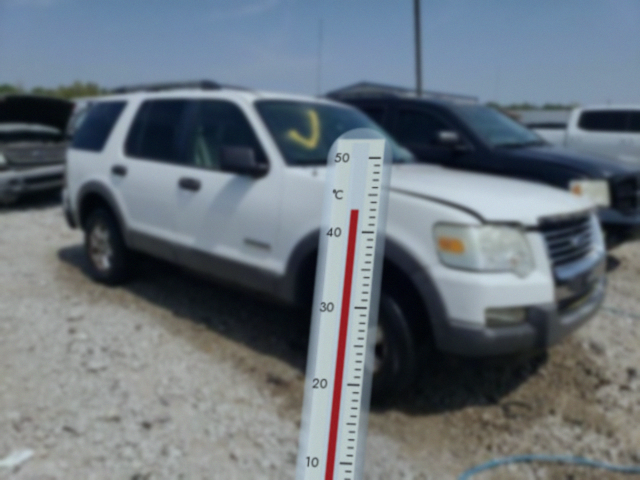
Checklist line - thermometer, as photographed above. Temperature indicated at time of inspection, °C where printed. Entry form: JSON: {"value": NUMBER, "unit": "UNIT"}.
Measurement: {"value": 43, "unit": "°C"}
